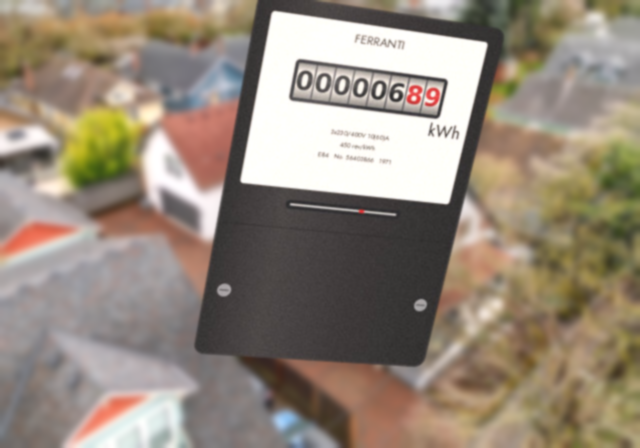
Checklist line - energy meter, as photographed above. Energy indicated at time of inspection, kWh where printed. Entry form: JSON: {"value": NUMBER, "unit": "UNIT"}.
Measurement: {"value": 6.89, "unit": "kWh"}
